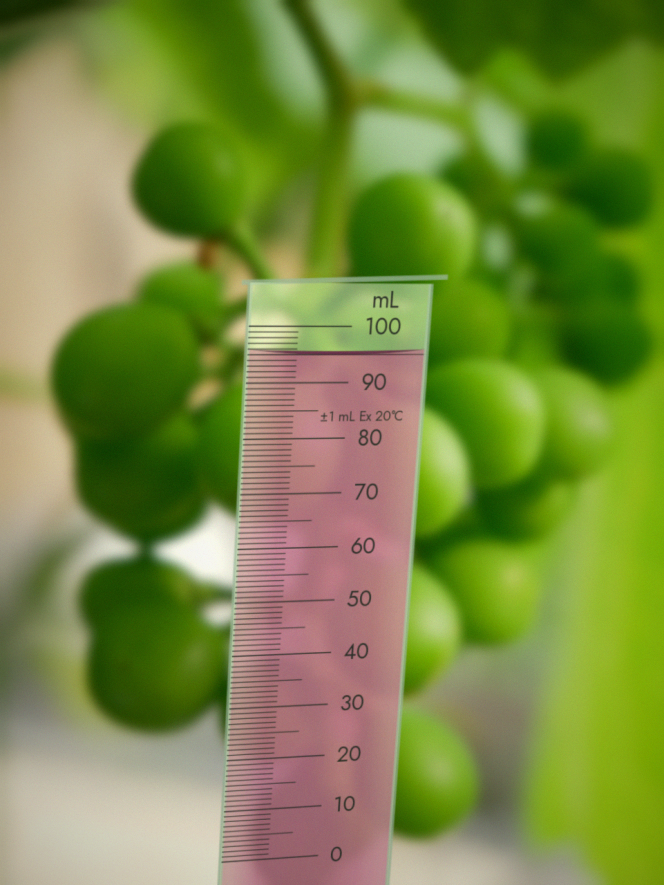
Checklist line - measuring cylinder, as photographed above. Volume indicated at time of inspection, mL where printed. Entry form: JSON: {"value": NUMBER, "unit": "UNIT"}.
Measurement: {"value": 95, "unit": "mL"}
